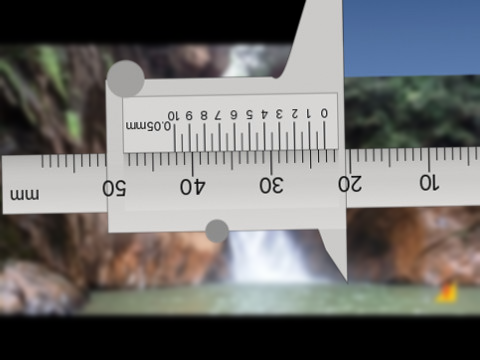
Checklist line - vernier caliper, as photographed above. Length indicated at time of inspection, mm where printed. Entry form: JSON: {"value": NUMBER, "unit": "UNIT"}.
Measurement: {"value": 23.2, "unit": "mm"}
